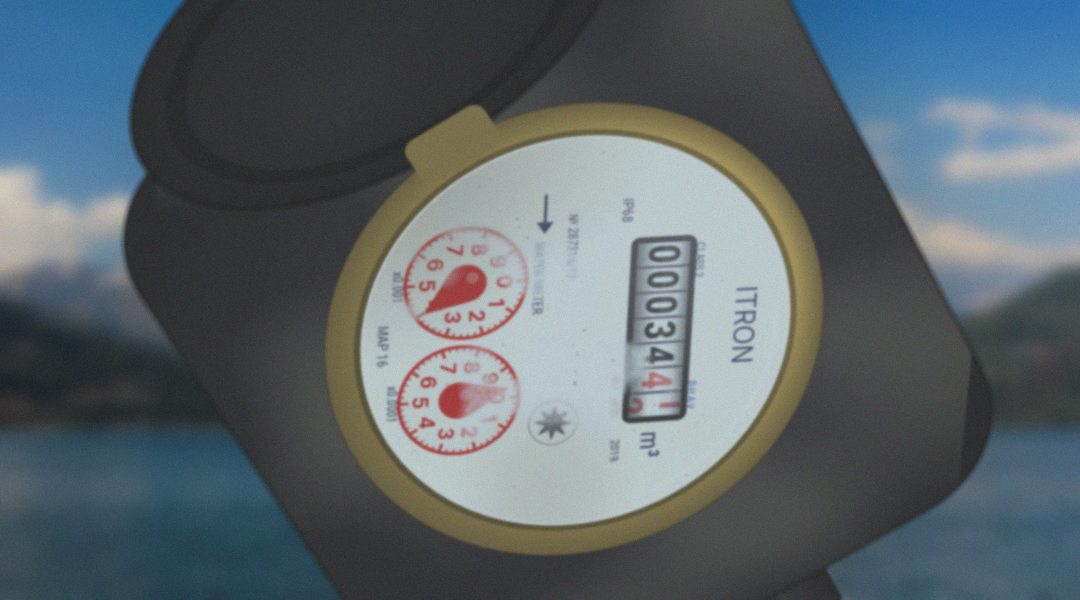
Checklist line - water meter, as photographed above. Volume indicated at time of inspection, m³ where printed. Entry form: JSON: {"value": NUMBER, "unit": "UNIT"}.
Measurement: {"value": 34.4139, "unit": "m³"}
